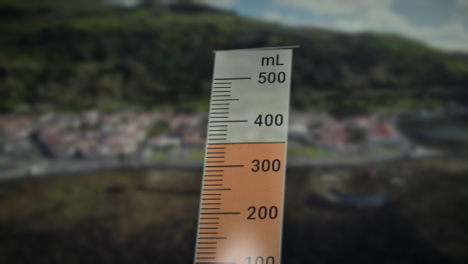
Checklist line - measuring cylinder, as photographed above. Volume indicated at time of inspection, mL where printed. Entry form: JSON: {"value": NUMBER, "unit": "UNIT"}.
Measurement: {"value": 350, "unit": "mL"}
